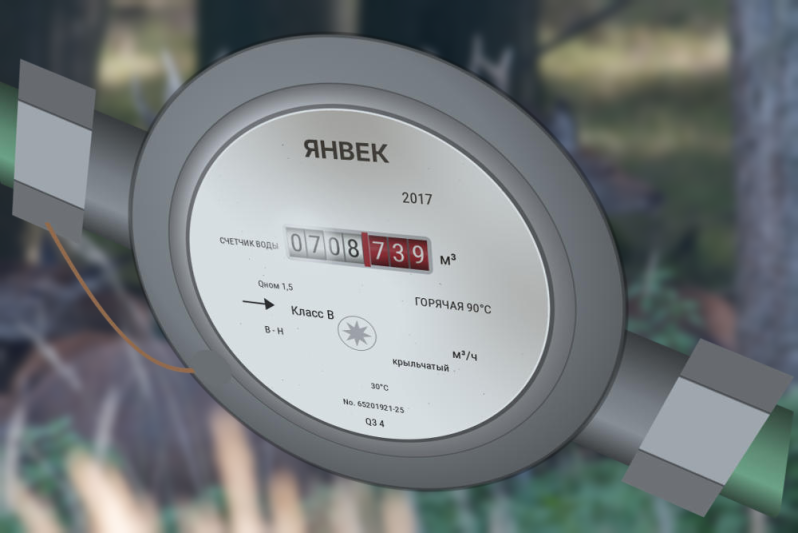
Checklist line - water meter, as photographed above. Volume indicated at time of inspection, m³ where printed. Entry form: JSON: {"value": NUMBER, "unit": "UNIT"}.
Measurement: {"value": 708.739, "unit": "m³"}
